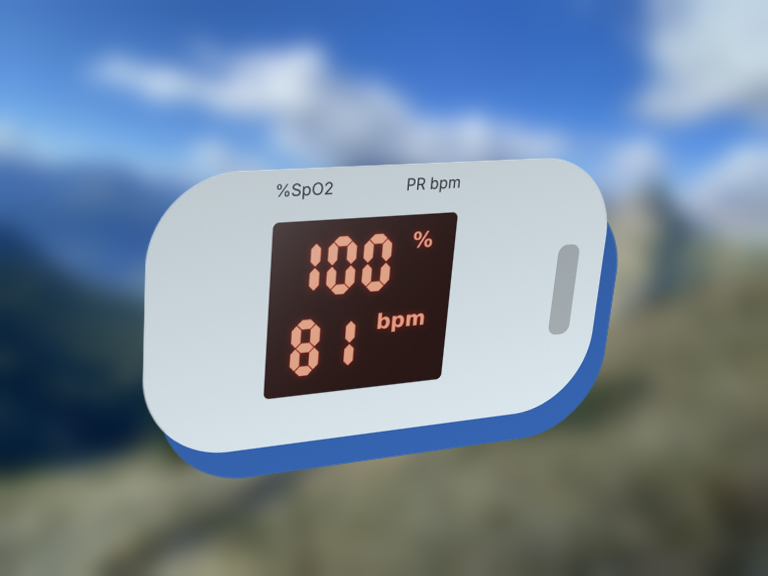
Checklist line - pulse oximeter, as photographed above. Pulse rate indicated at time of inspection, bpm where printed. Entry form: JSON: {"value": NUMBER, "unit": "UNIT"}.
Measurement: {"value": 81, "unit": "bpm"}
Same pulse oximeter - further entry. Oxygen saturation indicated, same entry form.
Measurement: {"value": 100, "unit": "%"}
